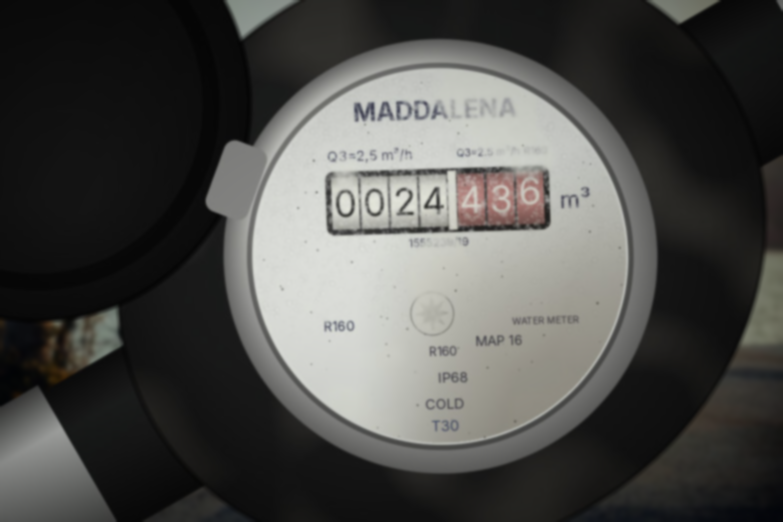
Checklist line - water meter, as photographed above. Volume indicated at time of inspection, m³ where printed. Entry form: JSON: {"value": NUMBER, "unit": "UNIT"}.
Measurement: {"value": 24.436, "unit": "m³"}
